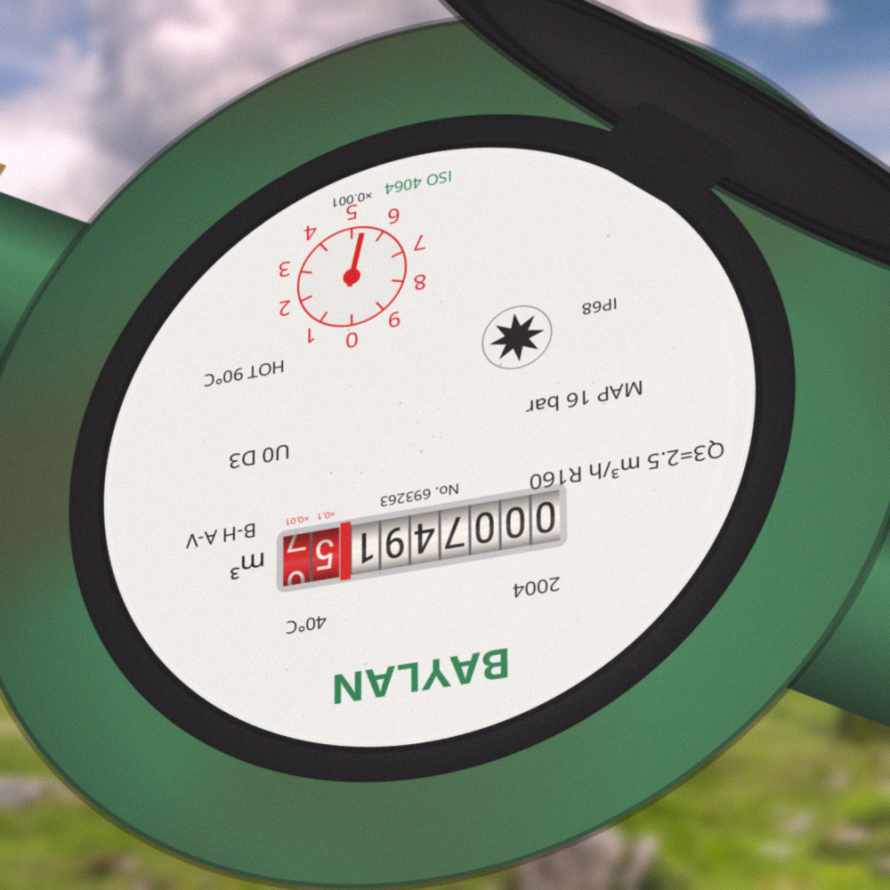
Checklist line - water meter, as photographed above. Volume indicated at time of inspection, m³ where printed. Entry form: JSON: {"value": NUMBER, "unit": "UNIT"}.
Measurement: {"value": 7491.565, "unit": "m³"}
